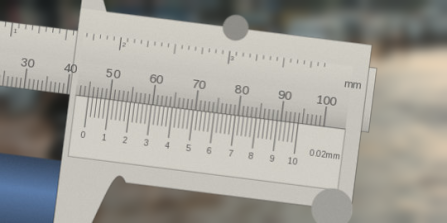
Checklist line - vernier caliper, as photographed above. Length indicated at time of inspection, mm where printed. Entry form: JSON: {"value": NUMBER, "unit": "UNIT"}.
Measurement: {"value": 45.0, "unit": "mm"}
